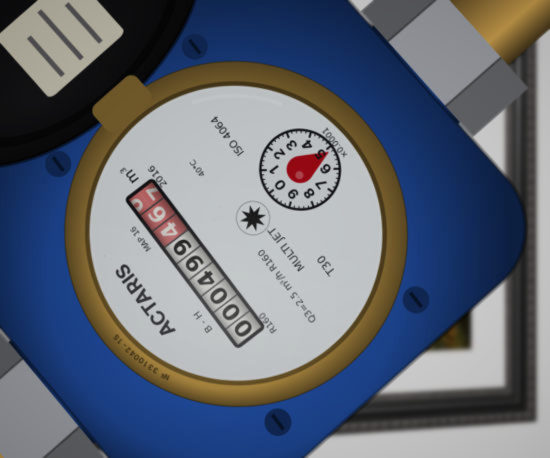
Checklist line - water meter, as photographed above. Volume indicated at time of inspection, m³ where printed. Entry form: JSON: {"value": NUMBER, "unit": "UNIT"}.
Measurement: {"value": 499.4665, "unit": "m³"}
